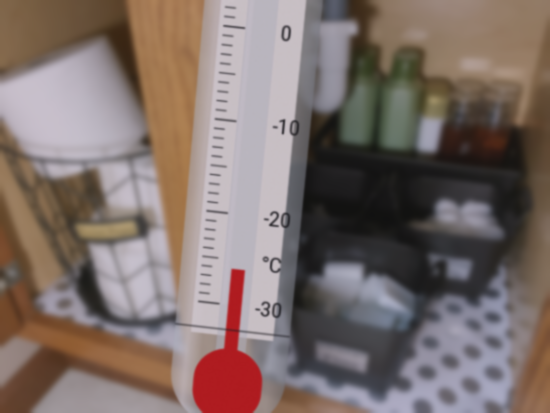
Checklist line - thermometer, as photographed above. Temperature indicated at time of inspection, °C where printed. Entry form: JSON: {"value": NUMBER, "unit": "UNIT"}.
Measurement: {"value": -26, "unit": "°C"}
